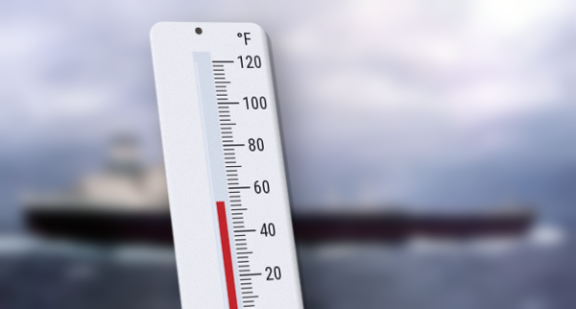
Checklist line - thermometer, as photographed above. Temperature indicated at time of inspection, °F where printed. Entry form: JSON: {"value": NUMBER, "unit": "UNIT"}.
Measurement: {"value": 54, "unit": "°F"}
